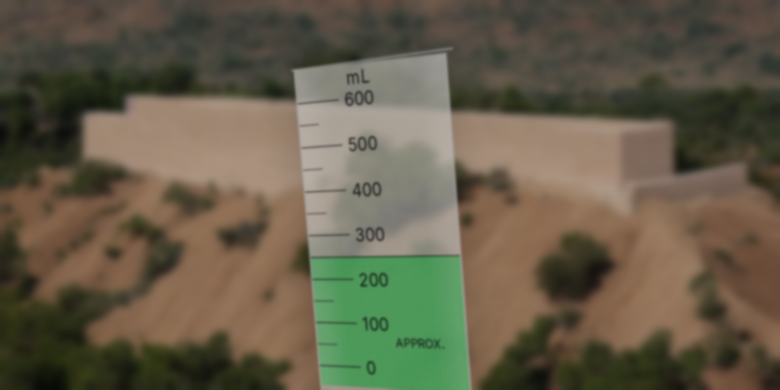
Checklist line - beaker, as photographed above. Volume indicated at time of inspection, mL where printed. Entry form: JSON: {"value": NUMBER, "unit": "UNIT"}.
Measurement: {"value": 250, "unit": "mL"}
